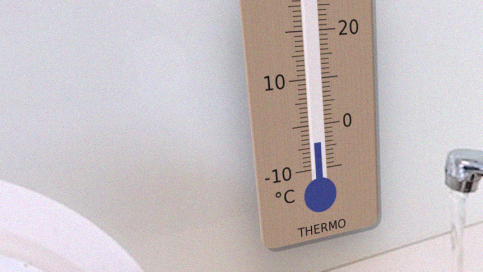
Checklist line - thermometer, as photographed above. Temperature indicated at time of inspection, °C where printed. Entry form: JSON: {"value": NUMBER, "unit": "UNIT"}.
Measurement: {"value": -4, "unit": "°C"}
